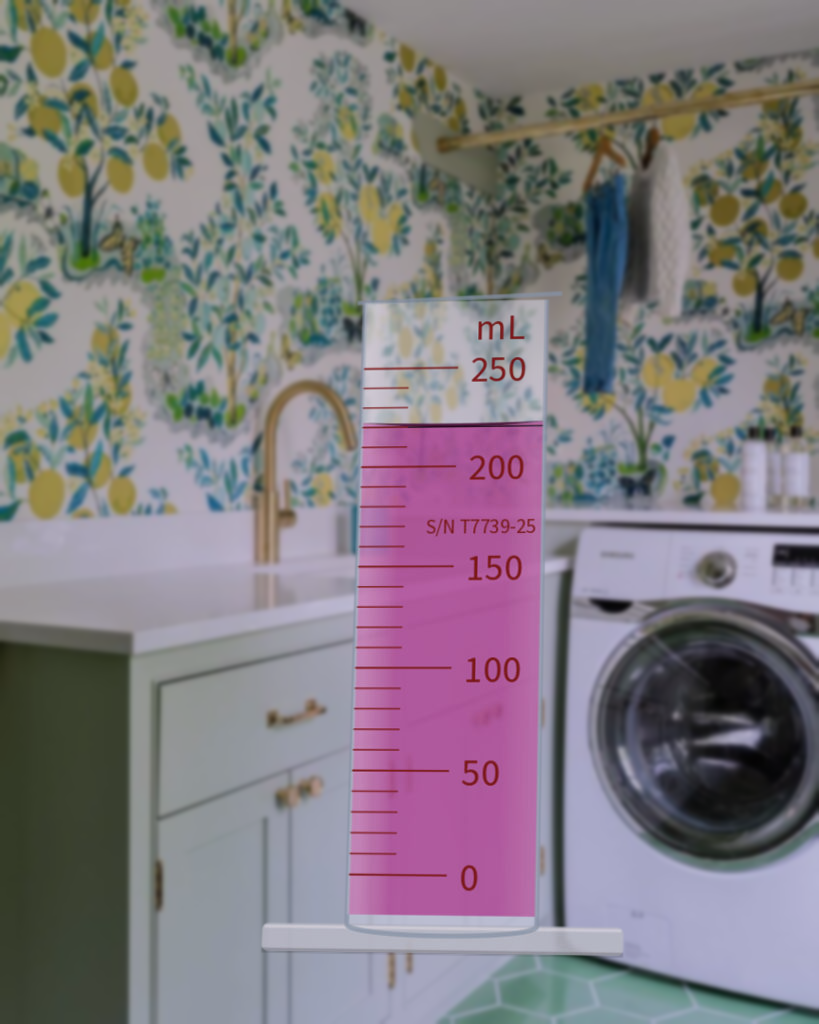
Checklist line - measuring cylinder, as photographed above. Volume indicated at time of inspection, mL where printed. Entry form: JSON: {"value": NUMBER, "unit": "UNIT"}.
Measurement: {"value": 220, "unit": "mL"}
